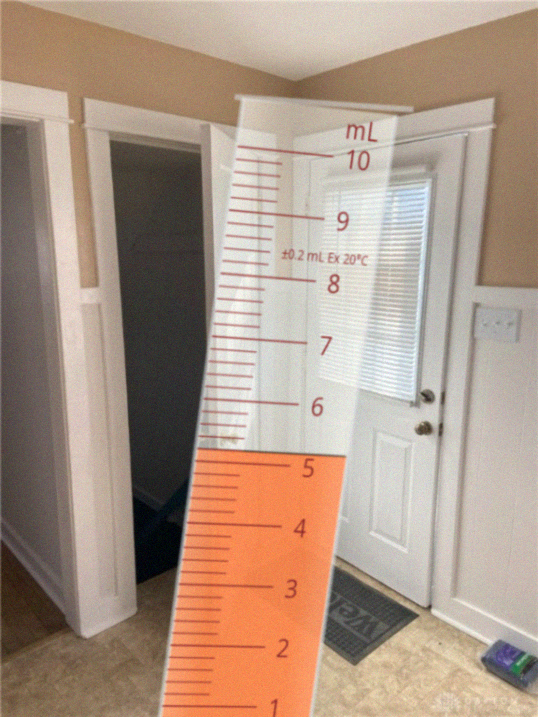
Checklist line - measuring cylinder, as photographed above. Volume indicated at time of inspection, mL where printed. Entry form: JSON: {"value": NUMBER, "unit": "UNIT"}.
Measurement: {"value": 5.2, "unit": "mL"}
